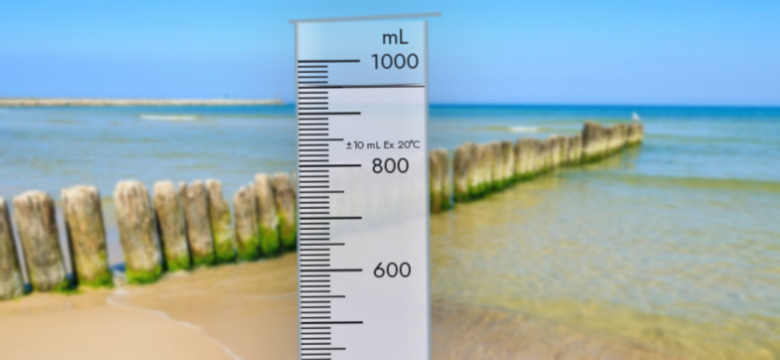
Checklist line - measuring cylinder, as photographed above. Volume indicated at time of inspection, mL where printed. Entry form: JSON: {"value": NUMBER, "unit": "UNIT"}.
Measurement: {"value": 950, "unit": "mL"}
